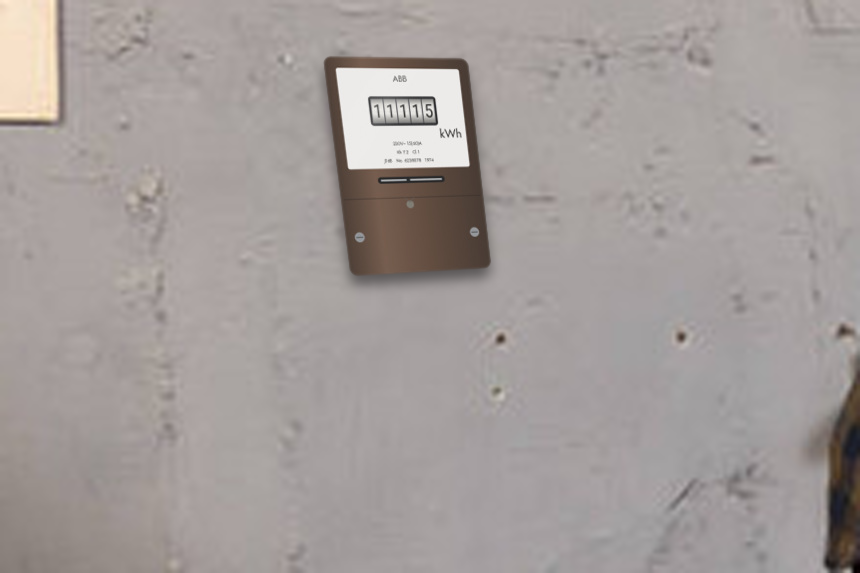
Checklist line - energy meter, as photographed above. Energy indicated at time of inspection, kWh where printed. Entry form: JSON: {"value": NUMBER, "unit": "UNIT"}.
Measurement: {"value": 11115, "unit": "kWh"}
